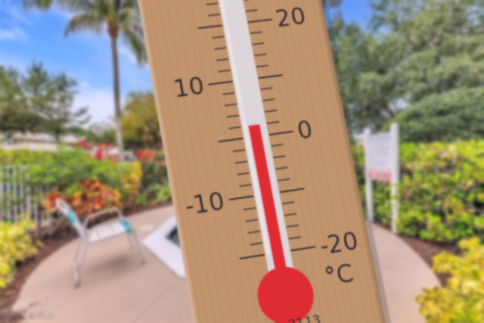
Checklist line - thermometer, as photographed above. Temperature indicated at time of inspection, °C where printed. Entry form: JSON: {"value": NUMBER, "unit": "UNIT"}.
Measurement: {"value": 2, "unit": "°C"}
